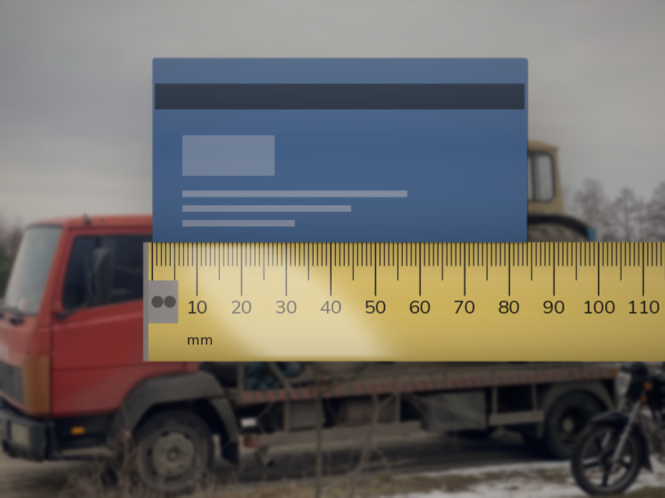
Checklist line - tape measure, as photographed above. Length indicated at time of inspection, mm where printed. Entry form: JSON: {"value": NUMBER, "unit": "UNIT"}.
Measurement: {"value": 84, "unit": "mm"}
